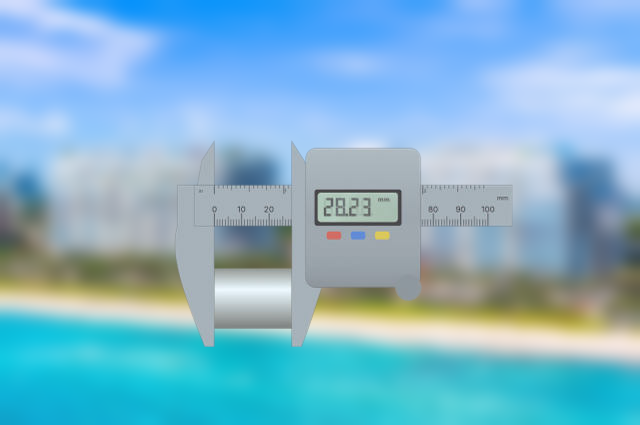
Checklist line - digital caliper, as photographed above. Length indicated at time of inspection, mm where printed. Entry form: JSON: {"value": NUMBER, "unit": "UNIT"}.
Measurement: {"value": 28.23, "unit": "mm"}
